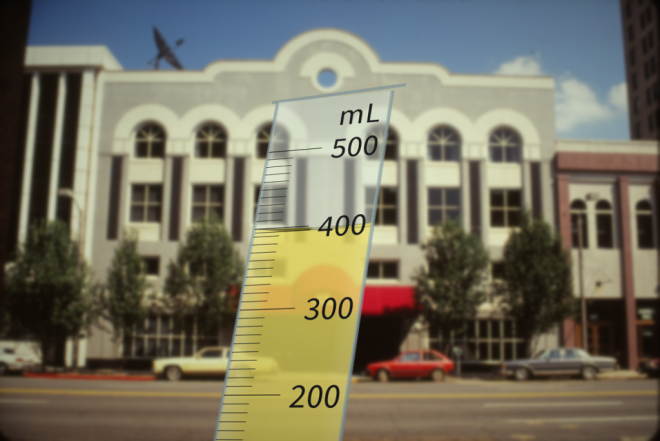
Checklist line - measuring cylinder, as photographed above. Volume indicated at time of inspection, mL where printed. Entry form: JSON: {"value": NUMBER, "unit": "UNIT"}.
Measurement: {"value": 395, "unit": "mL"}
